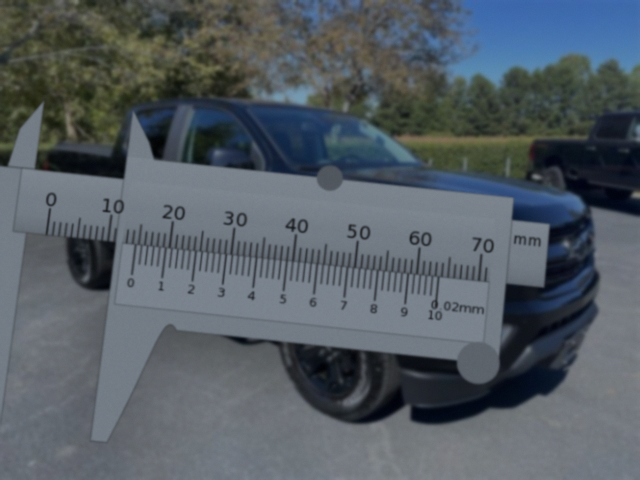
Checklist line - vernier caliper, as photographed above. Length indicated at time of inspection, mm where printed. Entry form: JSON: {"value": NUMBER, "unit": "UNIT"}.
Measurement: {"value": 14.5, "unit": "mm"}
